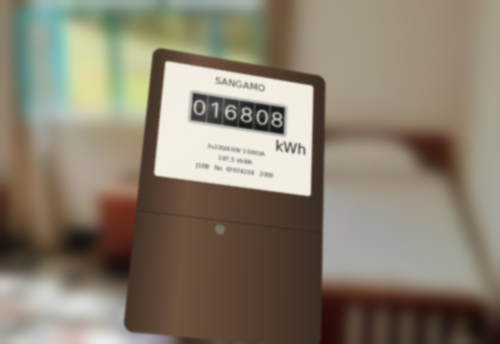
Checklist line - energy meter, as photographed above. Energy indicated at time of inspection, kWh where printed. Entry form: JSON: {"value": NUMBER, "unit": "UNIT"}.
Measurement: {"value": 16808, "unit": "kWh"}
